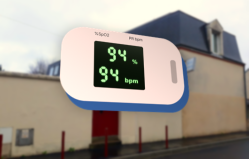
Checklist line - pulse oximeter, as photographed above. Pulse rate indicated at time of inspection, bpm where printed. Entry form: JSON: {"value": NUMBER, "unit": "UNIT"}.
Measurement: {"value": 94, "unit": "bpm"}
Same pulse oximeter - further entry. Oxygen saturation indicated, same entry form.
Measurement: {"value": 94, "unit": "%"}
